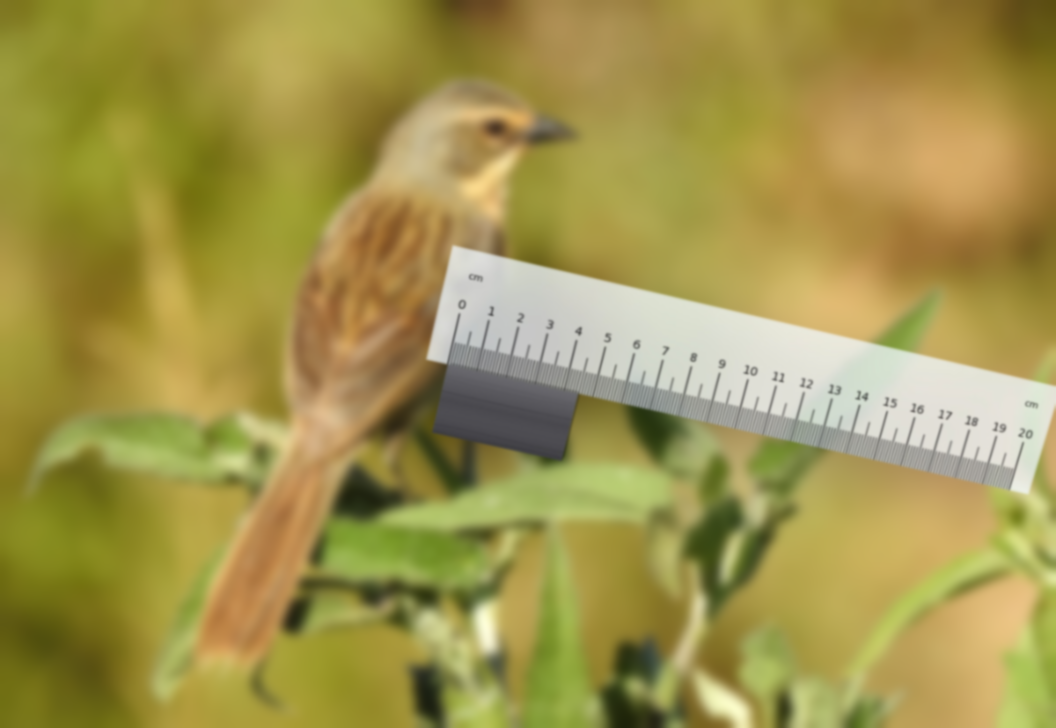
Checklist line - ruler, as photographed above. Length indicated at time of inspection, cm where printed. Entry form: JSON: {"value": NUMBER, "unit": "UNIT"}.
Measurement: {"value": 4.5, "unit": "cm"}
